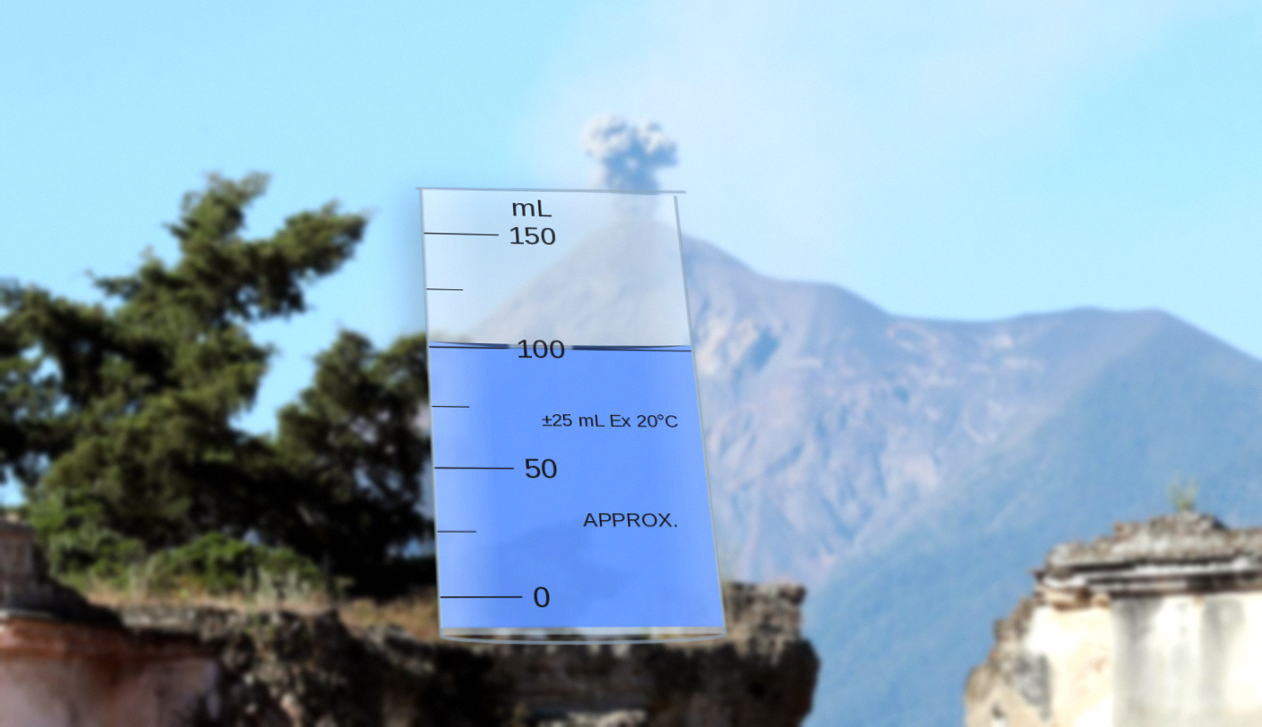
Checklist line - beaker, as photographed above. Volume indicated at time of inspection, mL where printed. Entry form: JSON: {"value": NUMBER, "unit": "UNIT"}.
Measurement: {"value": 100, "unit": "mL"}
